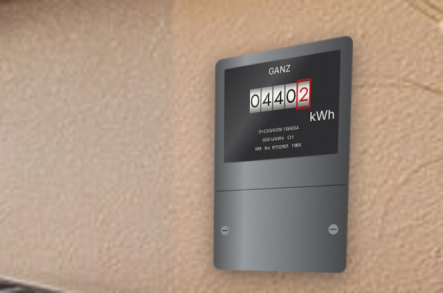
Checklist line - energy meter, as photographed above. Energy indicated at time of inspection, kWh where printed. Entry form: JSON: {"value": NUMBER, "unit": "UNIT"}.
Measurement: {"value": 440.2, "unit": "kWh"}
